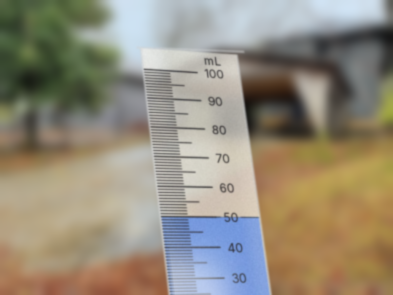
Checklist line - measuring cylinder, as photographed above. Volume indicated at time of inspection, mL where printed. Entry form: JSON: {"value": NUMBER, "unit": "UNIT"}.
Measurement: {"value": 50, "unit": "mL"}
